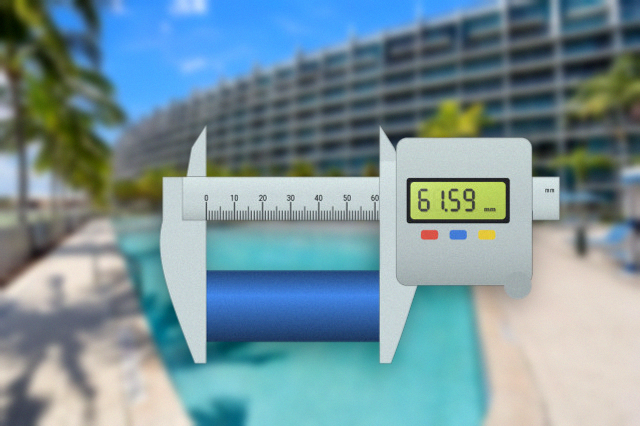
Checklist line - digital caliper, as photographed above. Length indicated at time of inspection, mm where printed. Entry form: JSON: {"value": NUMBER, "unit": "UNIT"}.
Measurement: {"value": 61.59, "unit": "mm"}
